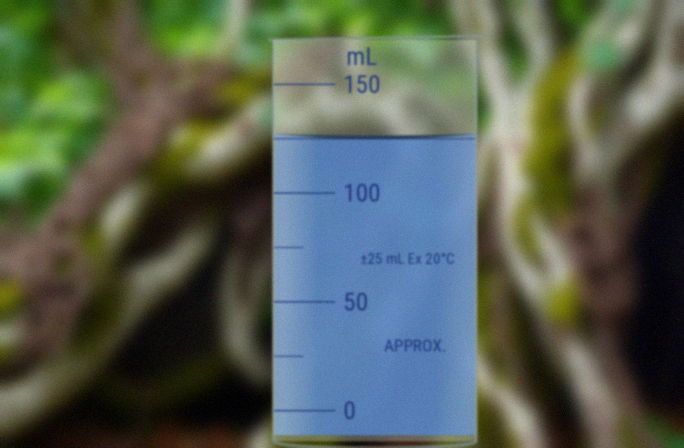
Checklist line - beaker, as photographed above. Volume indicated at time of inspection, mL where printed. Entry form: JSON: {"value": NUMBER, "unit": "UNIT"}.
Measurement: {"value": 125, "unit": "mL"}
